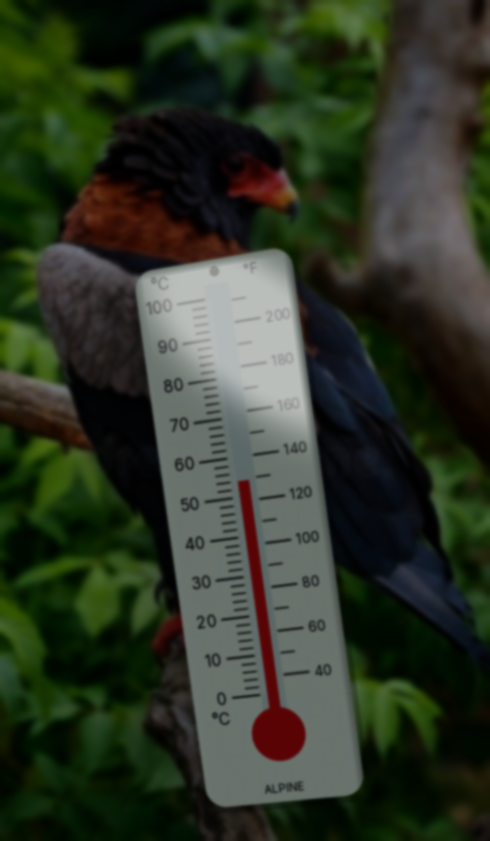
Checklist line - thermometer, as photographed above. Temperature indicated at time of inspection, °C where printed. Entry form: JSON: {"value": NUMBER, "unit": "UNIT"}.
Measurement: {"value": 54, "unit": "°C"}
